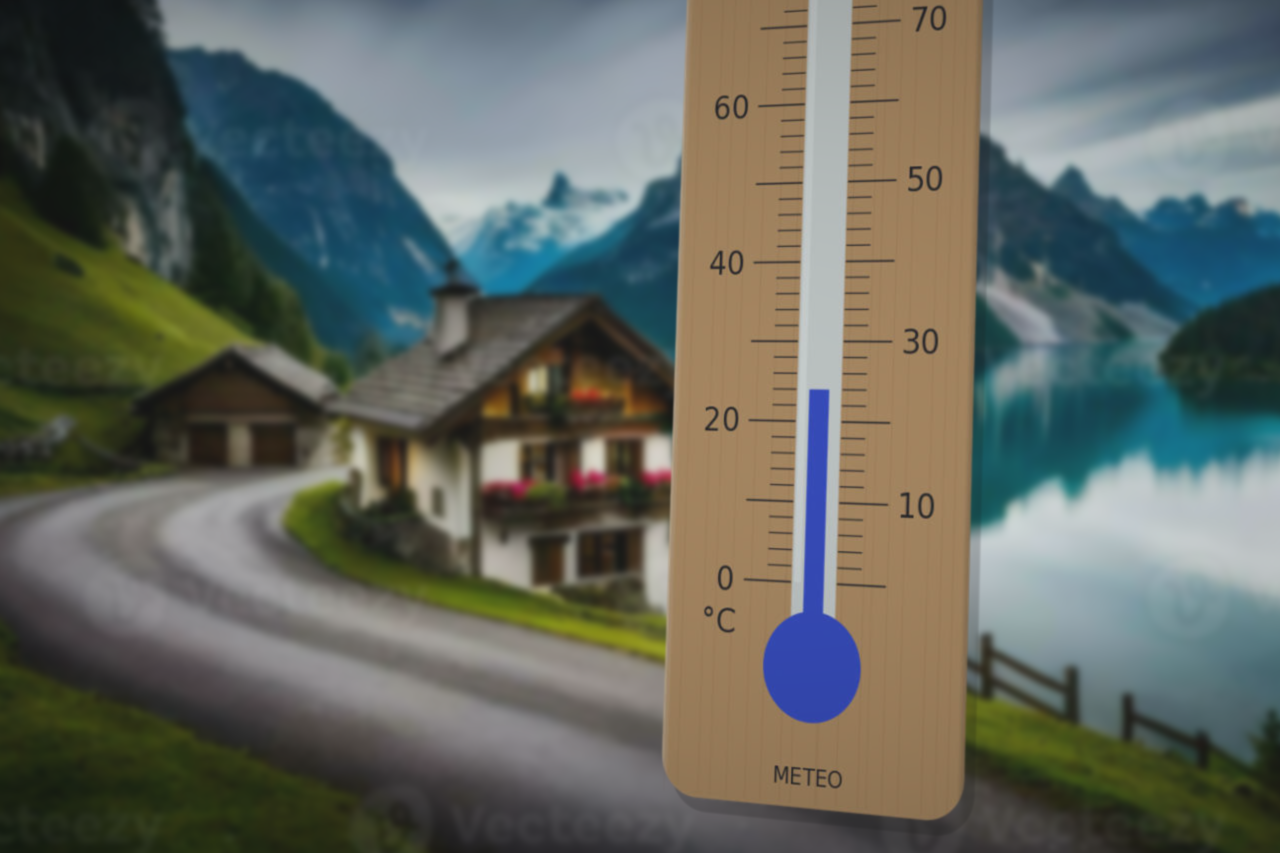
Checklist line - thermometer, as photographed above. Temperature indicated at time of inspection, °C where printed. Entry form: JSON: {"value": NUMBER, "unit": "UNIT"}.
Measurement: {"value": 24, "unit": "°C"}
